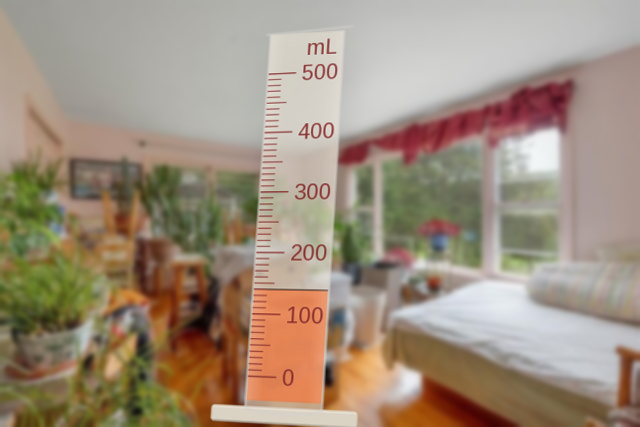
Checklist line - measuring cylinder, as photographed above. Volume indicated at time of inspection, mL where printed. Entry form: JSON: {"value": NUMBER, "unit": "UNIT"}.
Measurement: {"value": 140, "unit": "mL"}
